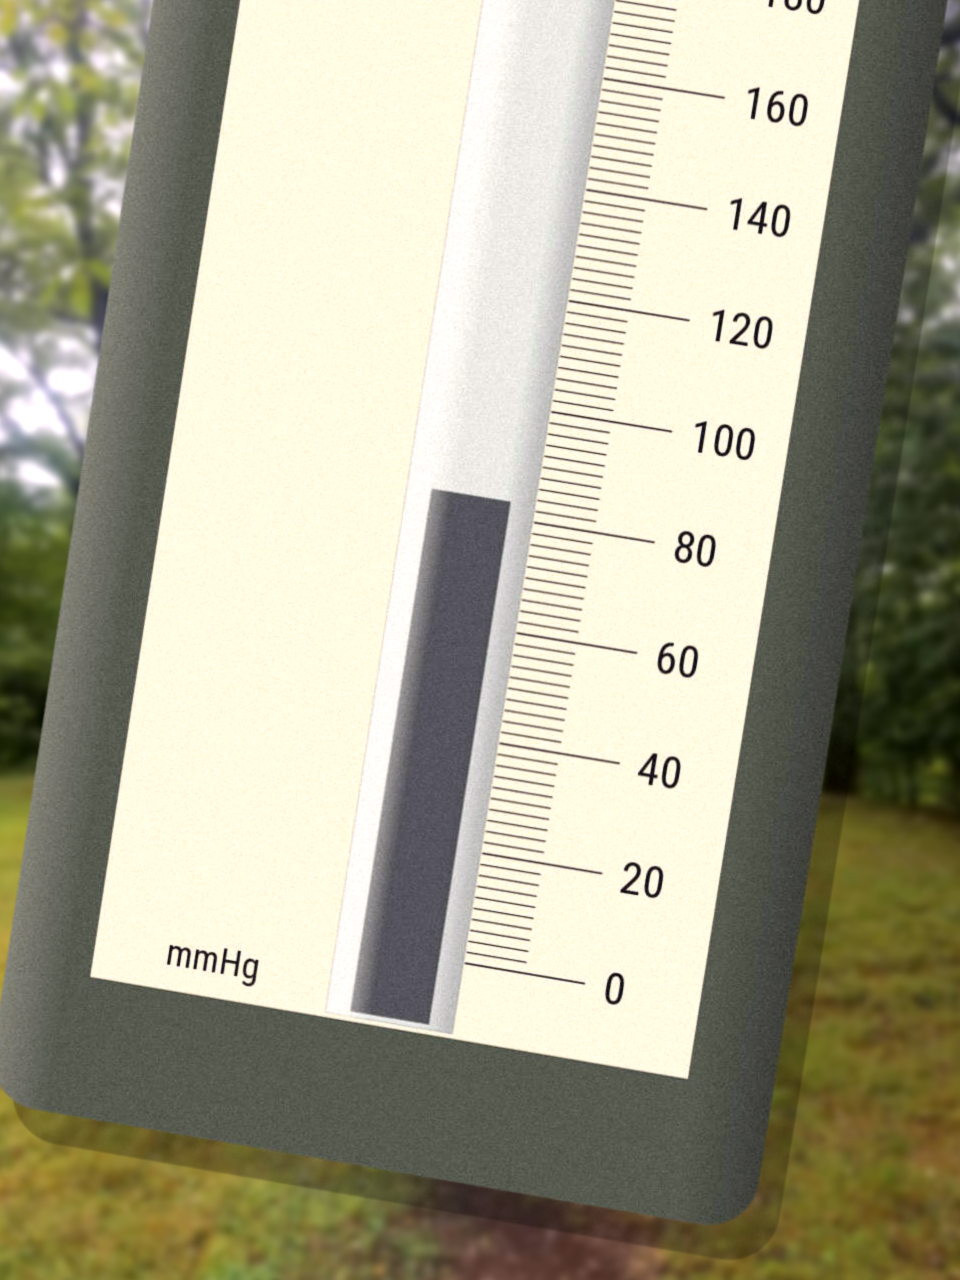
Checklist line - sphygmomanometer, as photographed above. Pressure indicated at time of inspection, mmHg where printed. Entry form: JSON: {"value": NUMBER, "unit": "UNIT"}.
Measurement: {"value": 83, "unit": "mmHg"}
